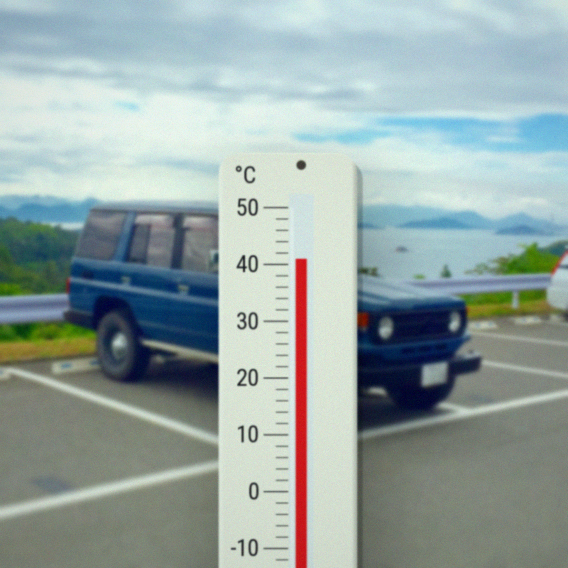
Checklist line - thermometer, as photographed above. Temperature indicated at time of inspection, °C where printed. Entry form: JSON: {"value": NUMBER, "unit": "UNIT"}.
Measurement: {"value": 41, "unit": "°C"}
